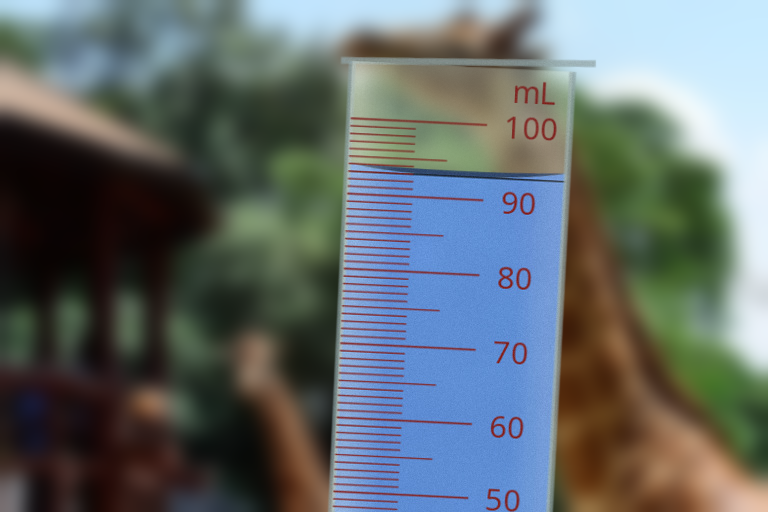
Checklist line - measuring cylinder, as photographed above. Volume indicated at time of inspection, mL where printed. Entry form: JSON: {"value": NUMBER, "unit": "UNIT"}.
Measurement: {"value": 93, "unit": "mL"}
